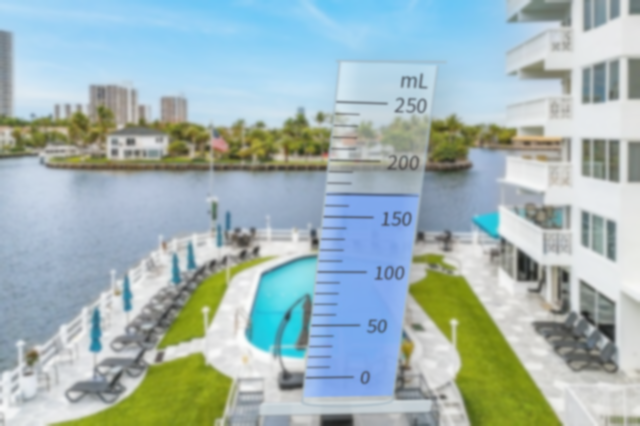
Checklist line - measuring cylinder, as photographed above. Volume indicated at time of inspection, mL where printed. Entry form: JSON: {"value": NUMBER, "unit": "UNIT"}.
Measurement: {"value": 170, "unit": "mL"}
